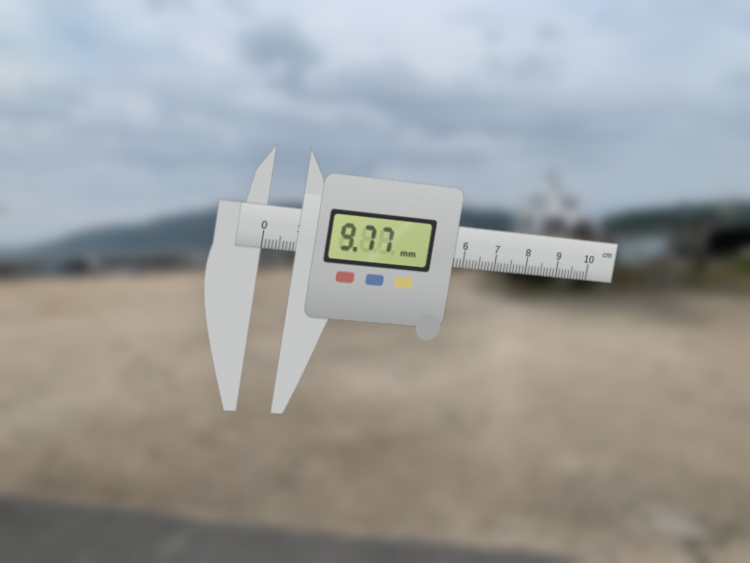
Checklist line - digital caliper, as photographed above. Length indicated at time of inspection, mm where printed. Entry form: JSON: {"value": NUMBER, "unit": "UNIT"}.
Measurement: {"value": 9.77, "unit": "mm"}
